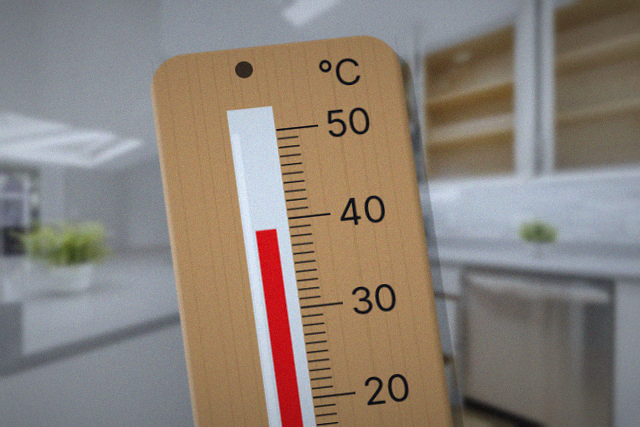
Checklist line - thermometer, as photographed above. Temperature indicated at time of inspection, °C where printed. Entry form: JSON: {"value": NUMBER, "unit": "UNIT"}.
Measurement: {"value": 39, "unit": "°C"}
